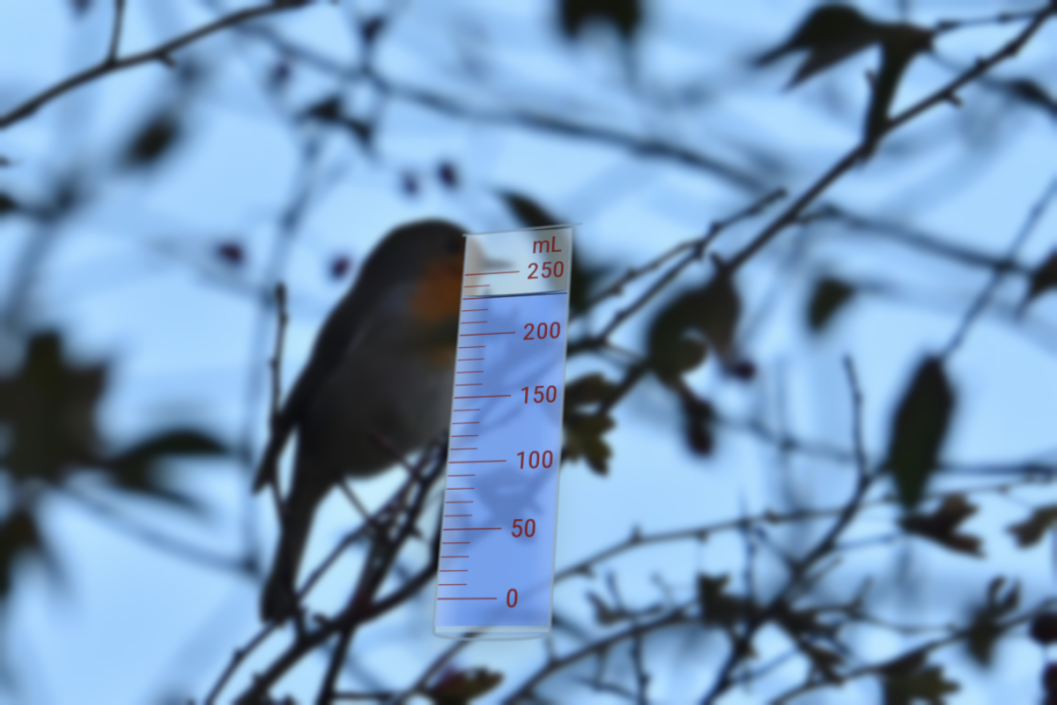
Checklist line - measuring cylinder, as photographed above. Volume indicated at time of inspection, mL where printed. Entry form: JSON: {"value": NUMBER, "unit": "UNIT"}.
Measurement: {"value": 230, "unit": "mL"}
